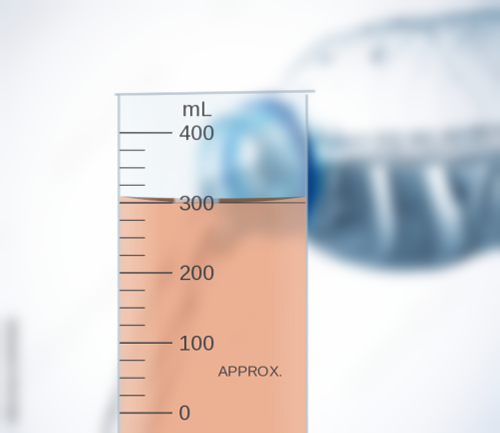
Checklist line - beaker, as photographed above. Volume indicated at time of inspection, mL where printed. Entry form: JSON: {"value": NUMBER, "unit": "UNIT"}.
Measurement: {"value": 300, "unit": "mL"}
